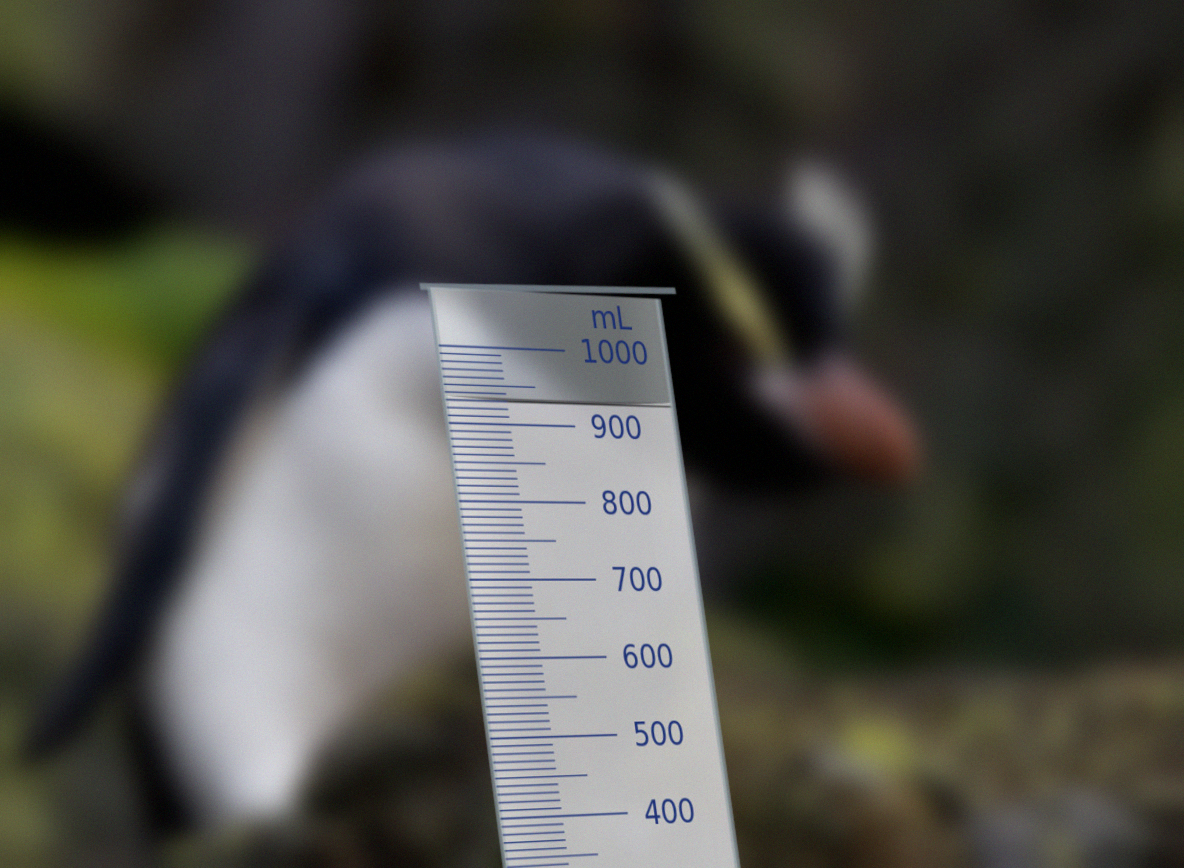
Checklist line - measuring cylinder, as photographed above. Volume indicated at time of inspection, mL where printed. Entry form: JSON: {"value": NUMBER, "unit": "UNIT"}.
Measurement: {"value": 930, "unit": "mL"}
